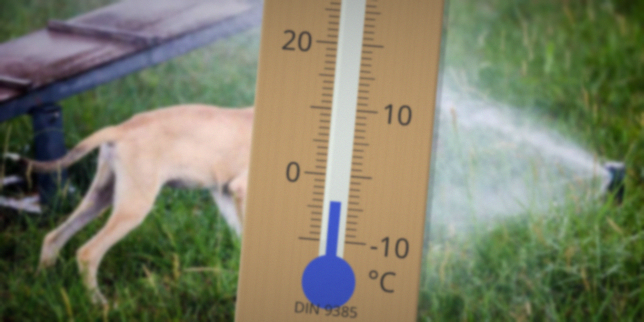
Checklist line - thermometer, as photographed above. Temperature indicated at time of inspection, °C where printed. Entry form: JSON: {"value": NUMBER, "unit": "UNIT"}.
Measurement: {"value": -4, "unit": "°C"}
